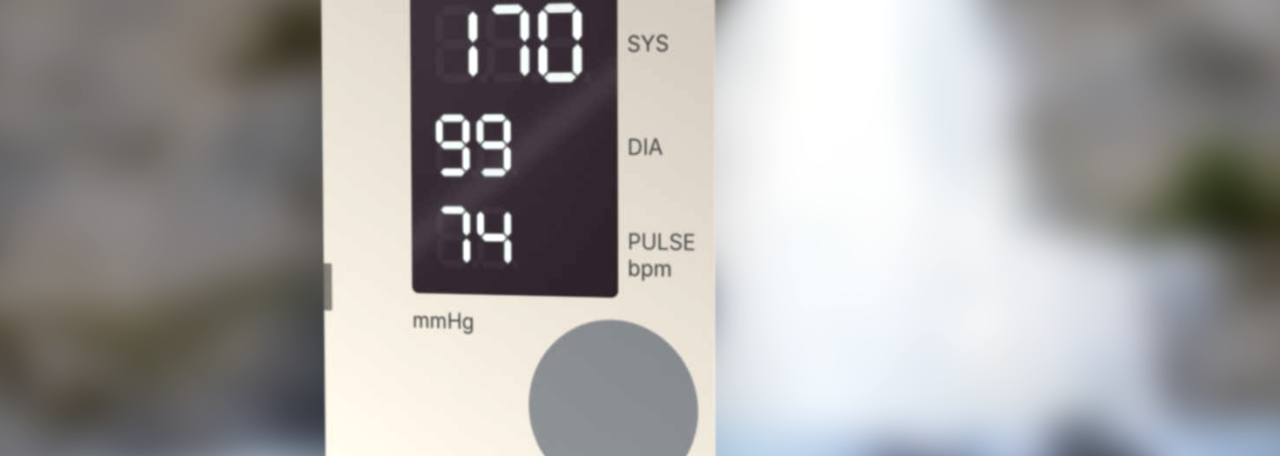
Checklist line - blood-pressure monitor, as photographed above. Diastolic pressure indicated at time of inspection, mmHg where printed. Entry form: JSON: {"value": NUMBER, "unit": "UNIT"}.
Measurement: {"value": 99, "unit": "mmHg"}
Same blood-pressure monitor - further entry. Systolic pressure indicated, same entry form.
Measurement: {"value": 170, "unit": "mmHg"}
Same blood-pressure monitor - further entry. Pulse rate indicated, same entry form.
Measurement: {"value": 74, "unit": "bpm"}
